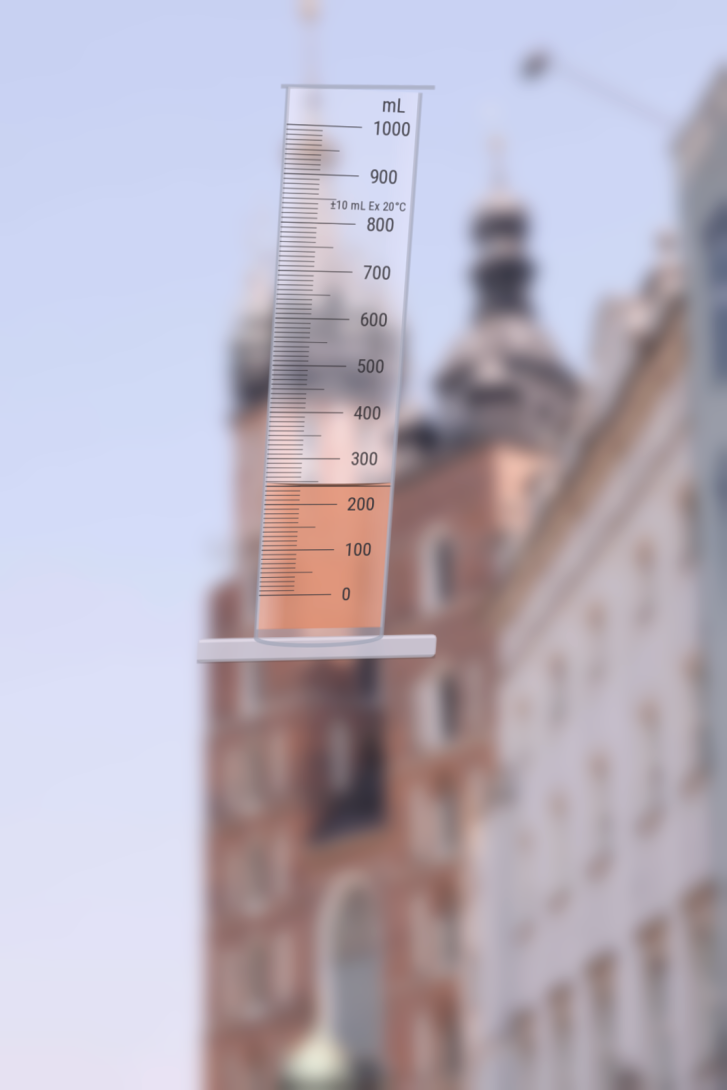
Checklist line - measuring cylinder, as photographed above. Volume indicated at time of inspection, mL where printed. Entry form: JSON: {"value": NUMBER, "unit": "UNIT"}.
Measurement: {"value": 240, "unit": "mL"}
